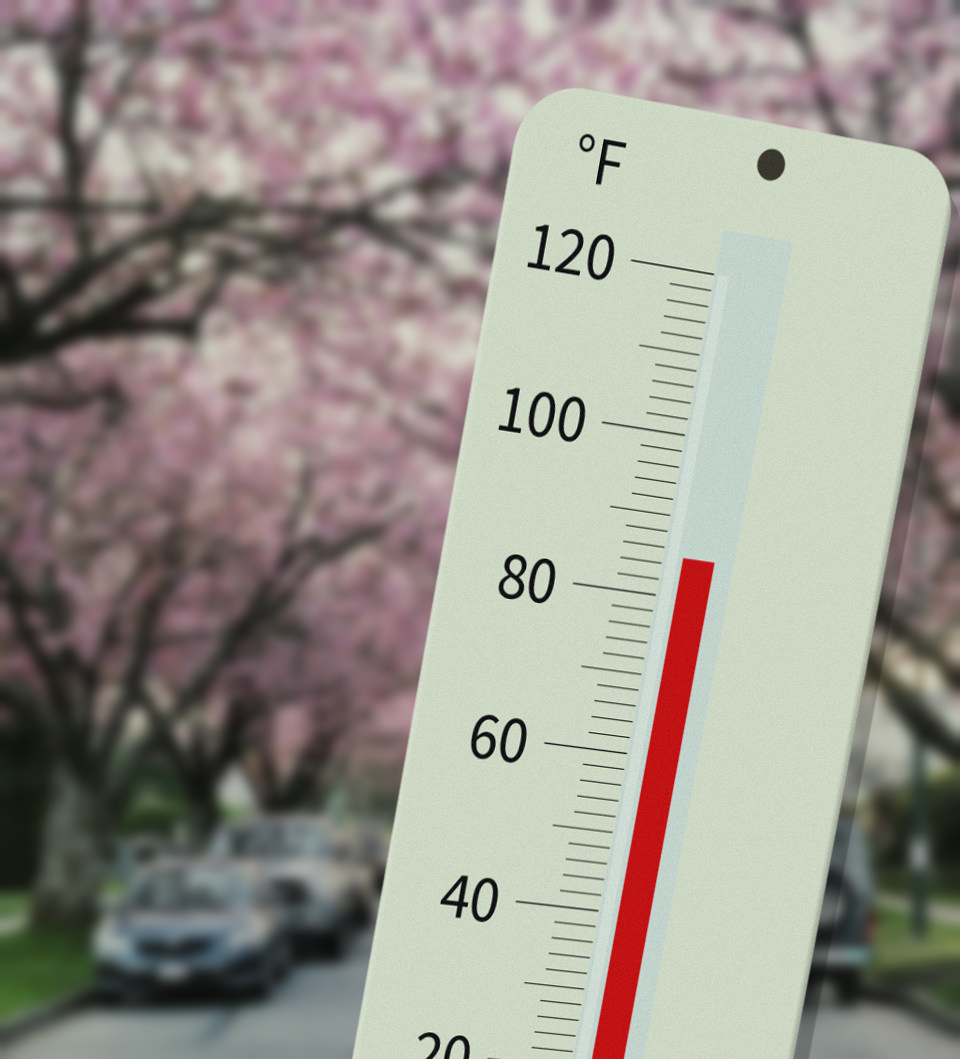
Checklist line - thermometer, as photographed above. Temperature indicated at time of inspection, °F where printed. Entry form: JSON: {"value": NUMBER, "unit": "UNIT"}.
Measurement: {"value": 85, "unit": "°F"}
